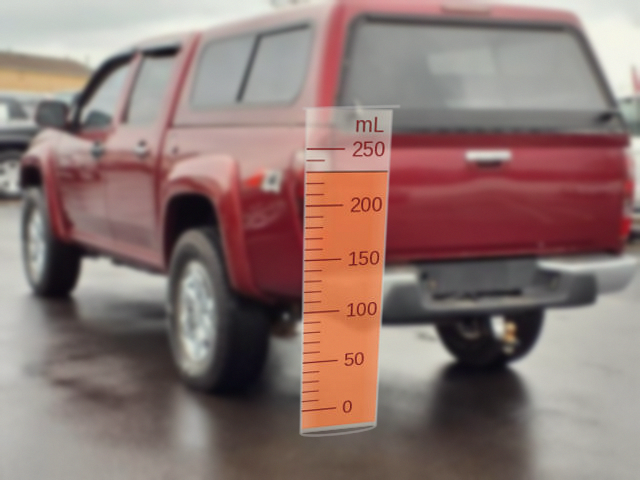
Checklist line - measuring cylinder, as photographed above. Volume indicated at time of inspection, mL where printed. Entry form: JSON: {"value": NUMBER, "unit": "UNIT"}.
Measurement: {"value": 230, "unit": "mL"}
